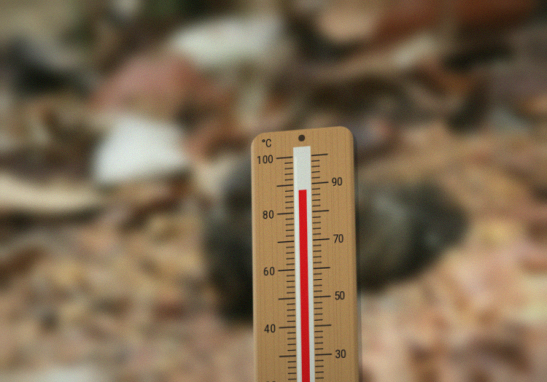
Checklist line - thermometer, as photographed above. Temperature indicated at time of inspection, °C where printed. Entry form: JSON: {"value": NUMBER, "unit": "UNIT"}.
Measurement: {"value": 88, "unit": "°C"}
